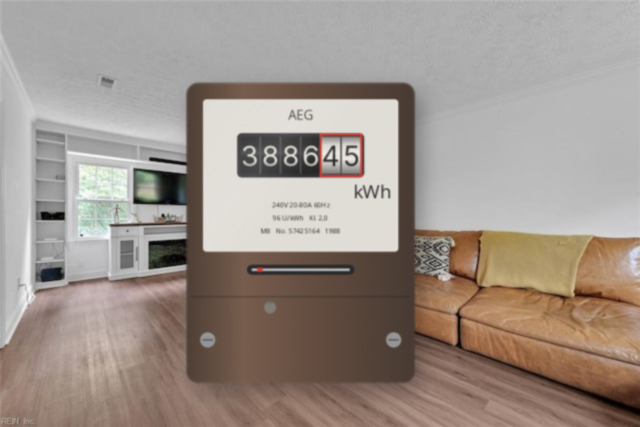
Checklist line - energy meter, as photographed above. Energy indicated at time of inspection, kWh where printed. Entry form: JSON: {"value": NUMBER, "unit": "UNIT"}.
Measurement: {"value": 3886.45, "unit": "kWh"}
